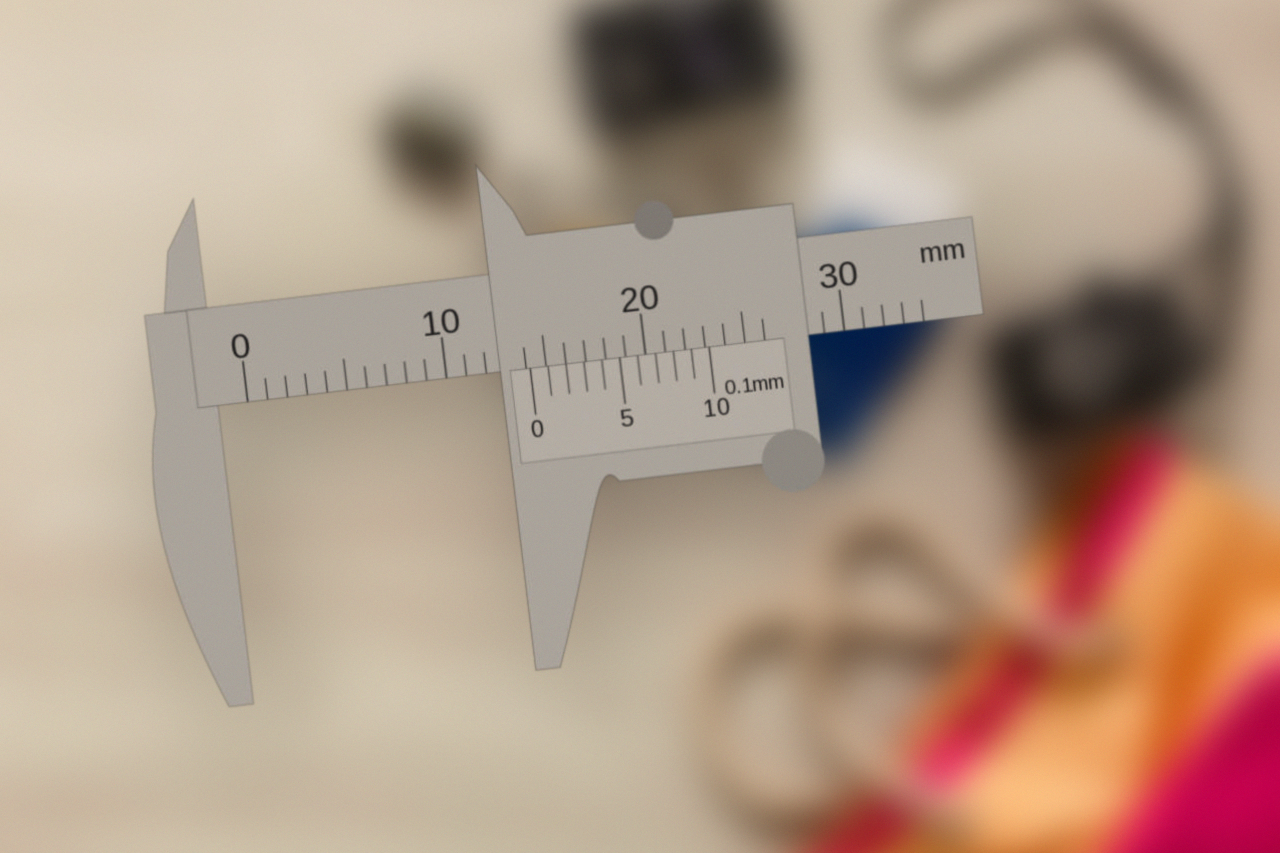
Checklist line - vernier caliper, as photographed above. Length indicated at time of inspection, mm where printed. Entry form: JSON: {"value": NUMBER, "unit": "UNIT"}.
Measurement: {"value": 14.2, "unit": "mm"}
